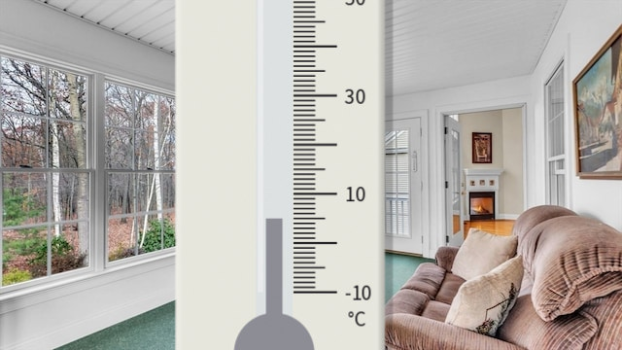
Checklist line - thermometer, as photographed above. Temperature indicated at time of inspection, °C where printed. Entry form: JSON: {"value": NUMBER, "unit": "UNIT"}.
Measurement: {"value": 5, "unit": "°C"}
